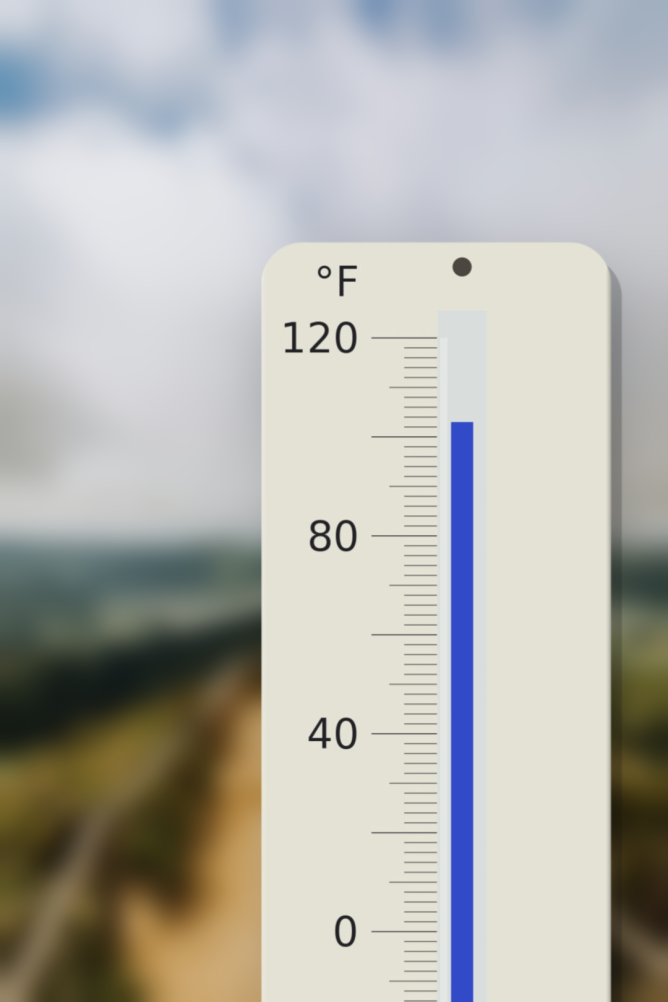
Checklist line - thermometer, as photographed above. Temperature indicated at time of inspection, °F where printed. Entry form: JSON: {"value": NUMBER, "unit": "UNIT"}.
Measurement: {"value": 103, "unit": "°F"}
